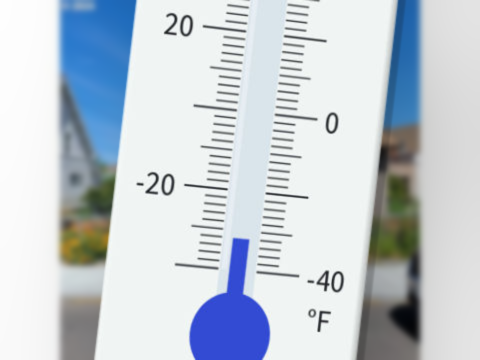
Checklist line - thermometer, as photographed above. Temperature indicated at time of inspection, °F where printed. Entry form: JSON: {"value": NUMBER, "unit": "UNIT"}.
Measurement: {"value": -32, "unit": "°F"}
